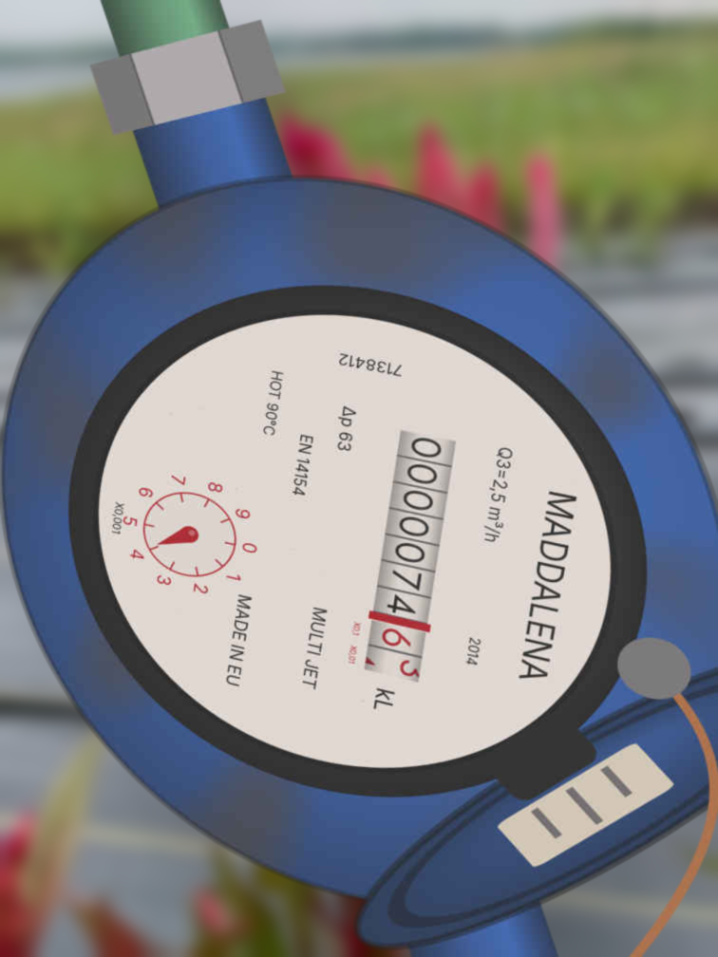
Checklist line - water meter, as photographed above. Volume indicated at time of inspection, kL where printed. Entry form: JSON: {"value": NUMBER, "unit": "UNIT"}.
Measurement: {"value": 74.634, "unit": "kL"}
